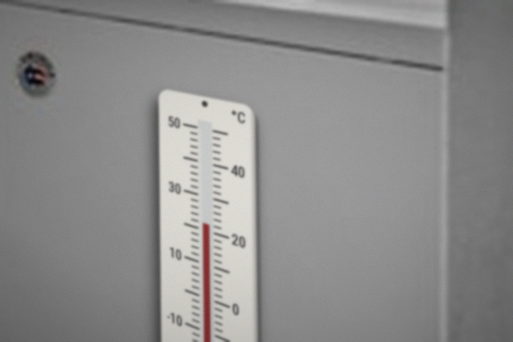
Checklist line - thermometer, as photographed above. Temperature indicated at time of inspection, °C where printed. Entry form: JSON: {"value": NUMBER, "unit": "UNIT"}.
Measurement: {"value": 22, "unit": "°C"}
